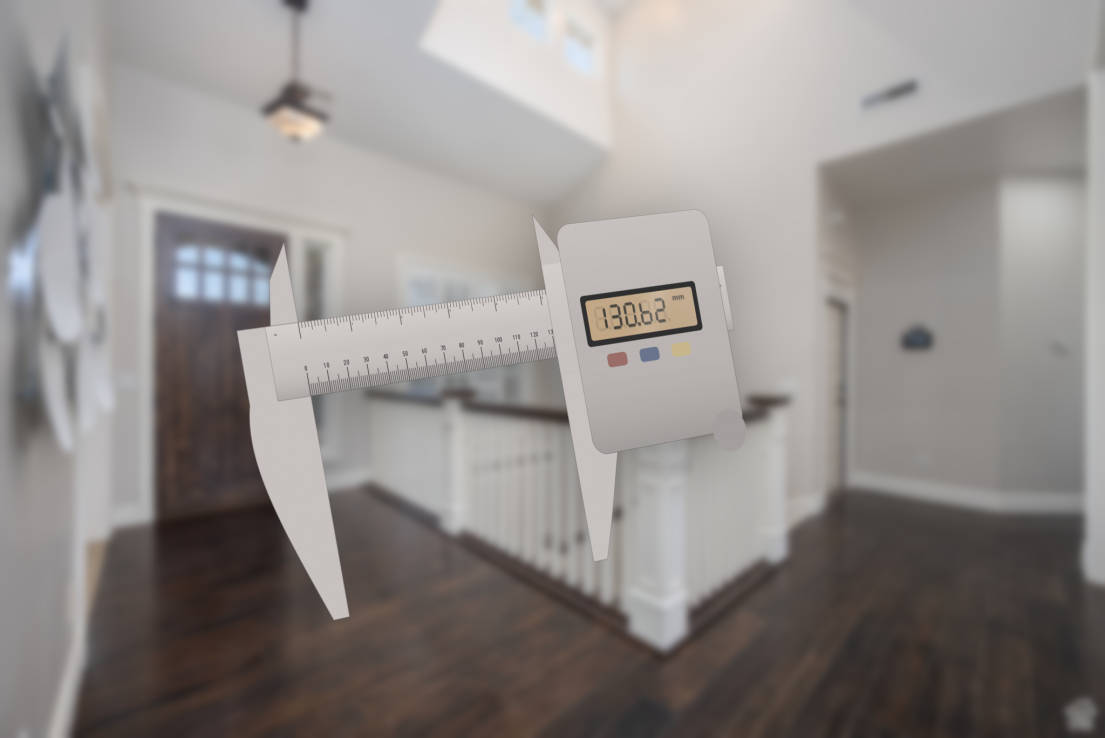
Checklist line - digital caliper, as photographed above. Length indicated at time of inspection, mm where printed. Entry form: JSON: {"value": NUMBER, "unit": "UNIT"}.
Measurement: {"value": 130.62, "unit": "mm"}
